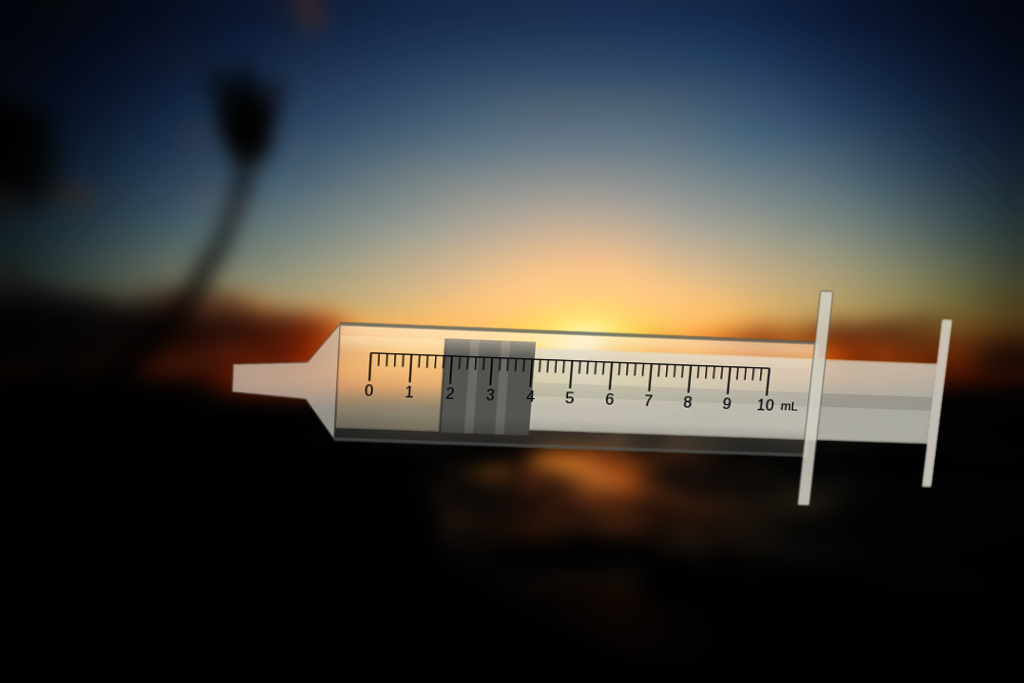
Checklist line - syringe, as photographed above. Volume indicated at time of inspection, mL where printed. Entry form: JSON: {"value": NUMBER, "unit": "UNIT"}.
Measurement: {"value": 1.8, "unit": "mL"}
